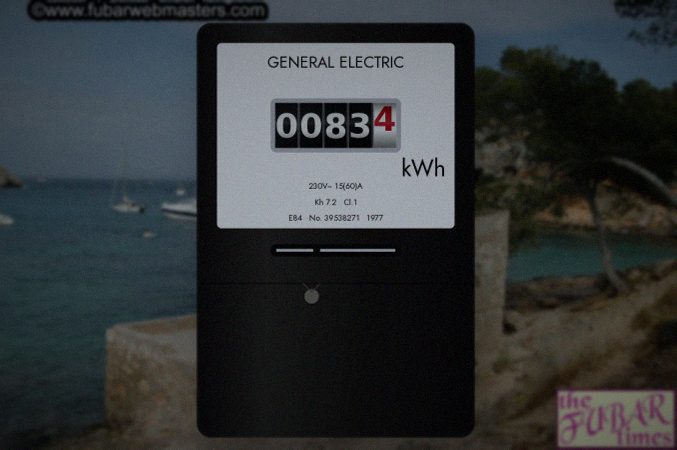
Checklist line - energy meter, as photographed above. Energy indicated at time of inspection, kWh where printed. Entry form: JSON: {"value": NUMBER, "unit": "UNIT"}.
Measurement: {"value": 83.4, "unit": "kWh"}
